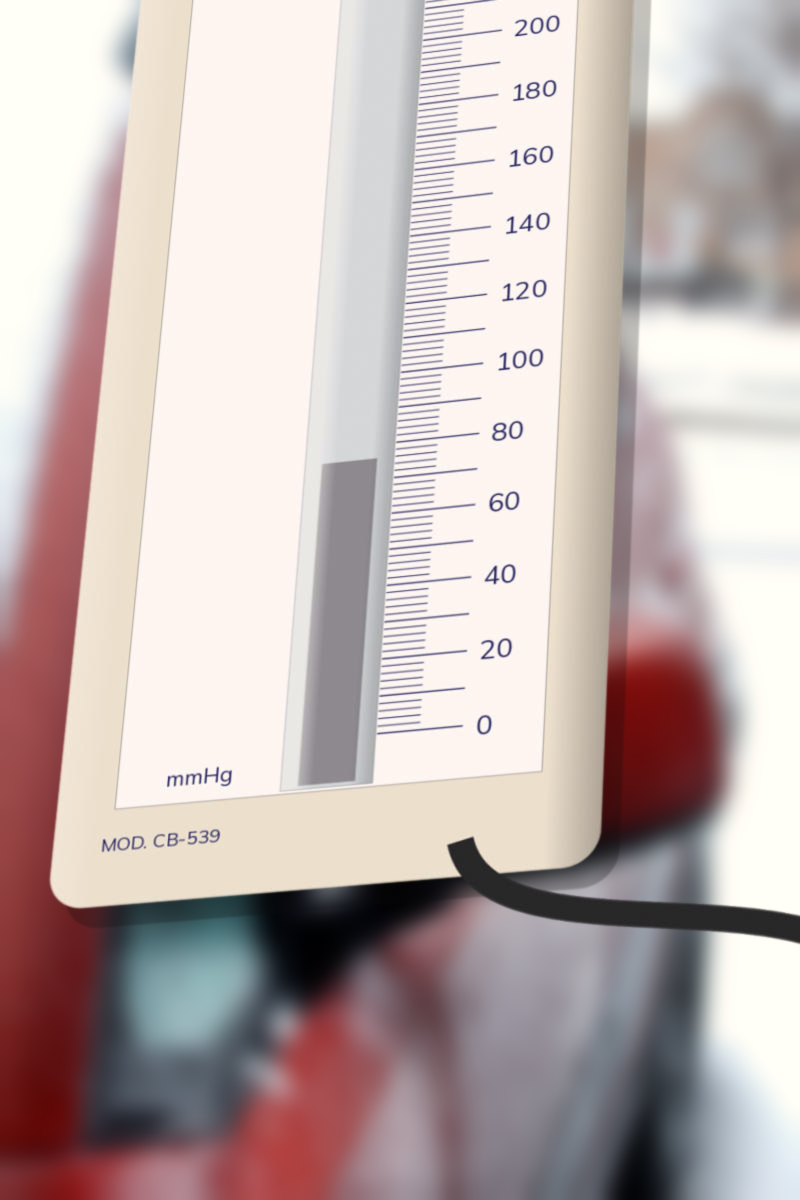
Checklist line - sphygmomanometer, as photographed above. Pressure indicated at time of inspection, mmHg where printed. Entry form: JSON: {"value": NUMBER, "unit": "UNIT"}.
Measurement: {"value": 76, "unit": "mmHg"}
